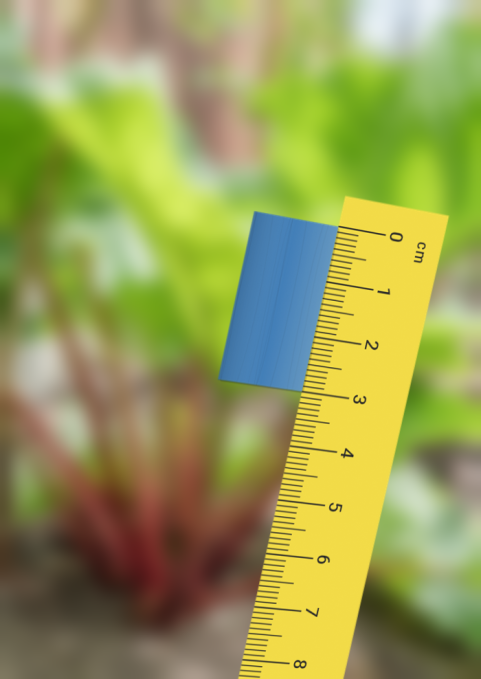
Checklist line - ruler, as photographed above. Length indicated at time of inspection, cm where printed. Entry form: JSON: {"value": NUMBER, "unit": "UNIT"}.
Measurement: {"value": 3, "unit": "cm"}
